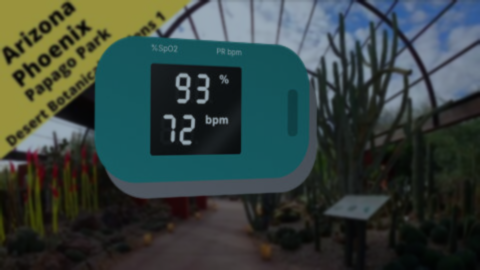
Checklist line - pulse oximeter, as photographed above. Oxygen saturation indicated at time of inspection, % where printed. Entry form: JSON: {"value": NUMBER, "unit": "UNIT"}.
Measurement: {"value": 93, "unit": "%"}
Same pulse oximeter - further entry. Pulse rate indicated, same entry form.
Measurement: {"value": 72, "unit": "bpm"}
